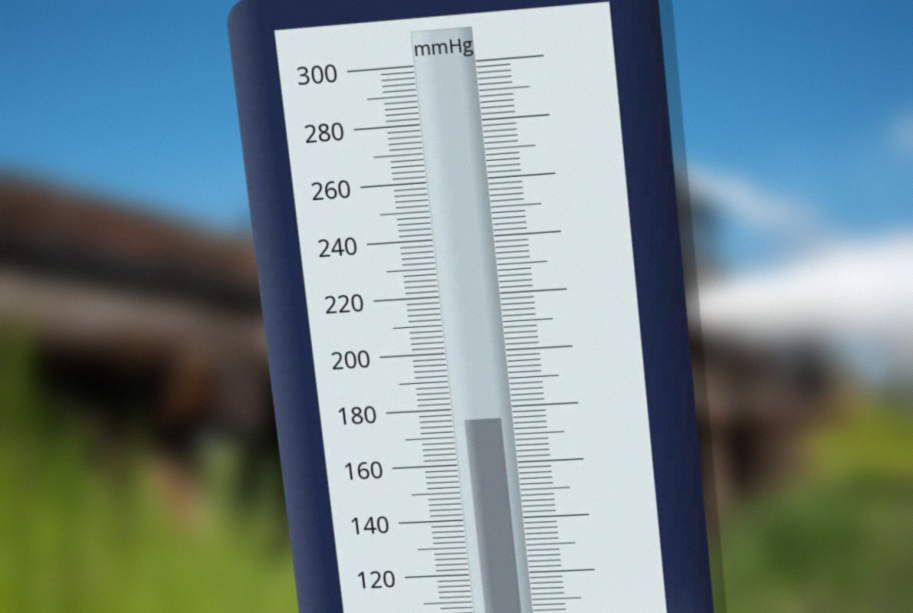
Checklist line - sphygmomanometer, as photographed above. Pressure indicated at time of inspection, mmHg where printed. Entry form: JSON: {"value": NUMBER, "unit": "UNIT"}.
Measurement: {"value": 176, "unit": "mmHg"}
